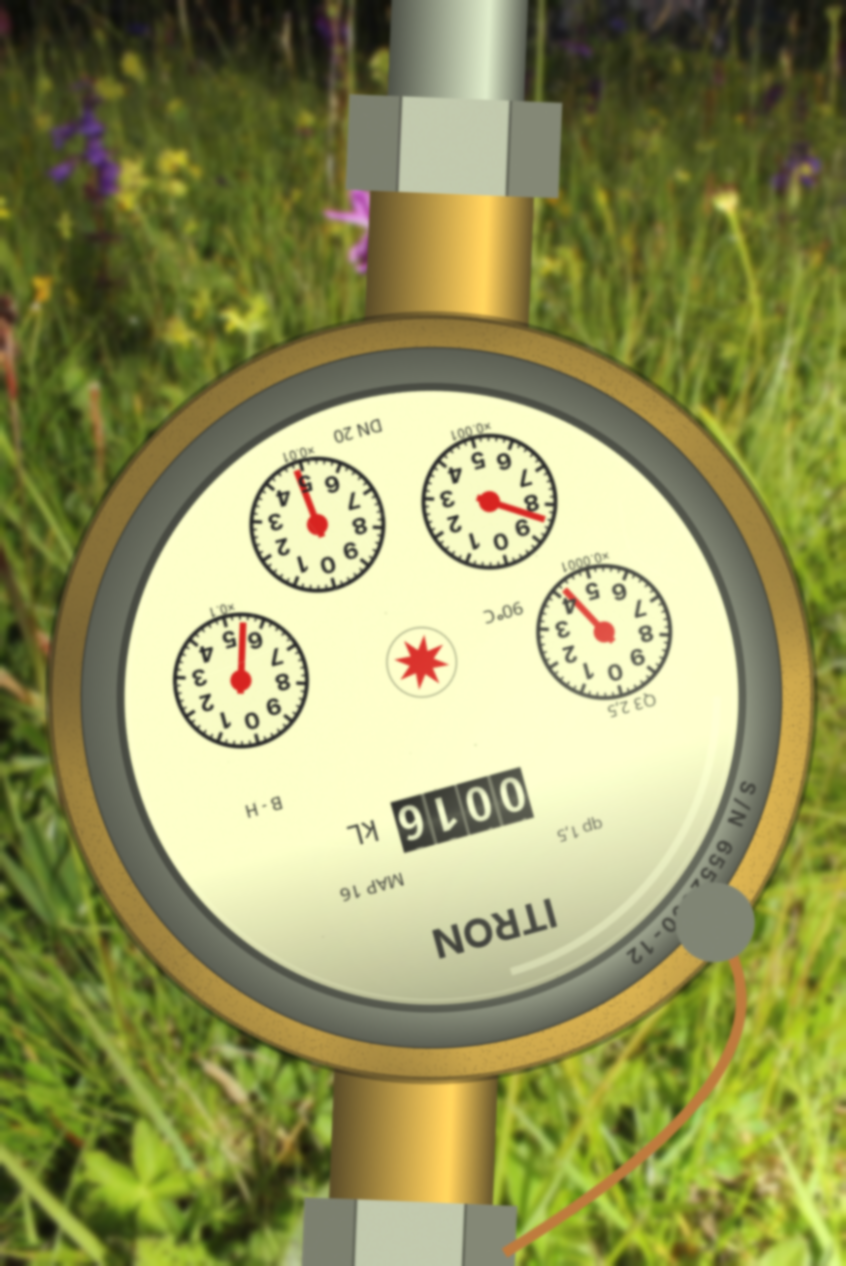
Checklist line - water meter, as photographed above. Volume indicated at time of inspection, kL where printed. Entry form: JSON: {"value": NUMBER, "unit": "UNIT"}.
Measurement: {"value": 16.5484, "unit": "kL"}
